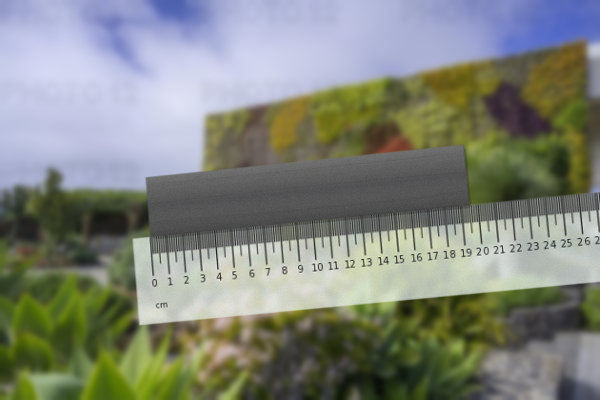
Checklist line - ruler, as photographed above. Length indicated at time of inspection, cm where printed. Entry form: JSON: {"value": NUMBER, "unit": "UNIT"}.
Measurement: {"value": 19.5, "unit": "cm"}
